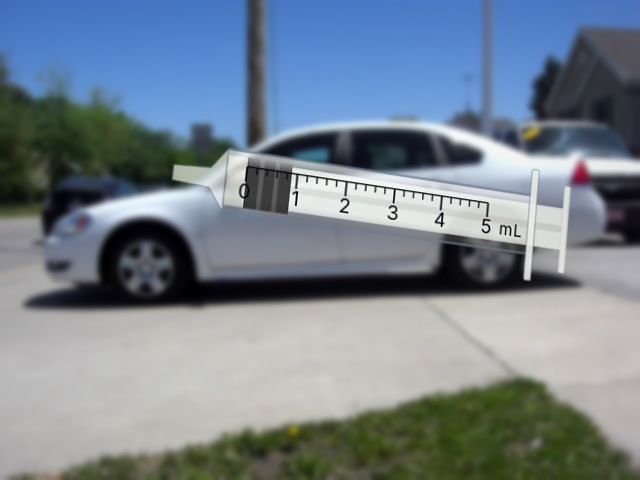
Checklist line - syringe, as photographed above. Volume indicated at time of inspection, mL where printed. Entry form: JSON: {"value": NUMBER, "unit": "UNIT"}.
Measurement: {"value": 0, "unit": "mL"}
